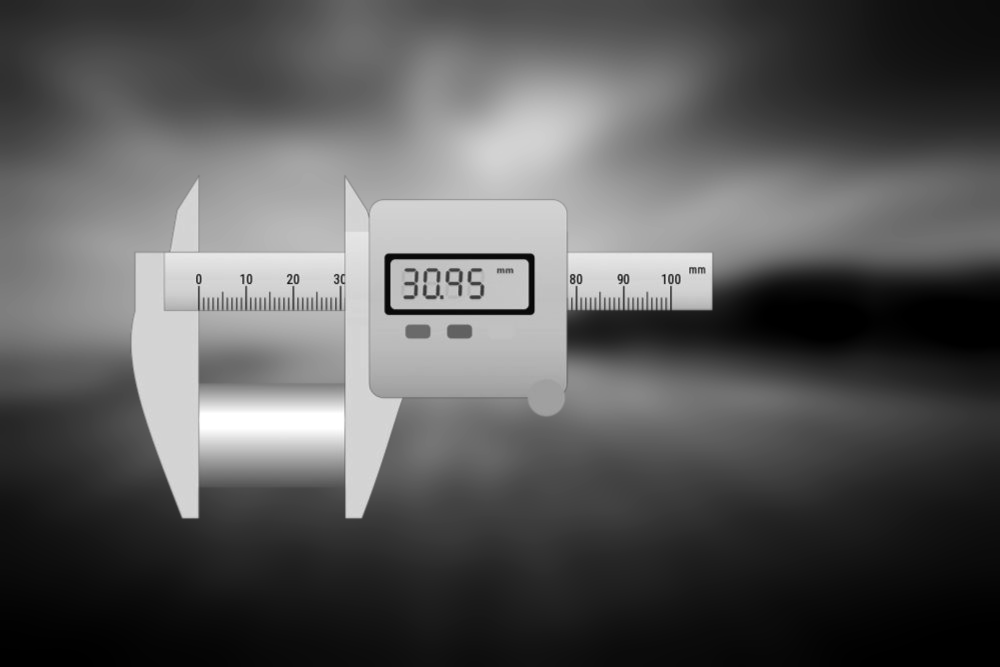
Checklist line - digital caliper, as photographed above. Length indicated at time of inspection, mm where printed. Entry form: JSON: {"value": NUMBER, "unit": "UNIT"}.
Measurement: {"value": 30.95, "unit": "mm"}
